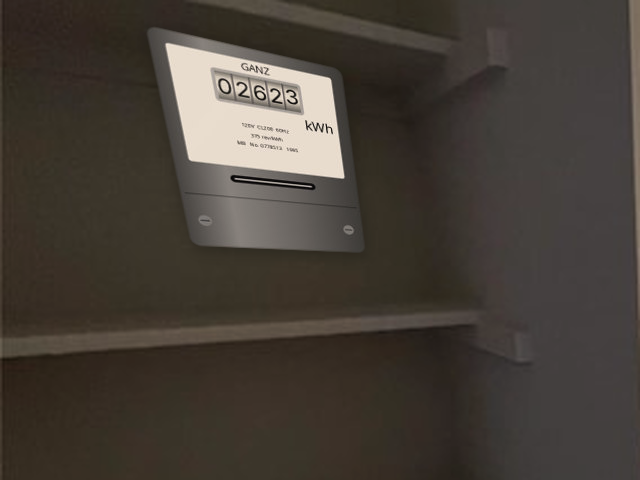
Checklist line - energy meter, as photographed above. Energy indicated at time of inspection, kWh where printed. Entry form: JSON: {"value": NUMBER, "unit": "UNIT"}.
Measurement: {"value": 2623, "unit": "kWh"}
